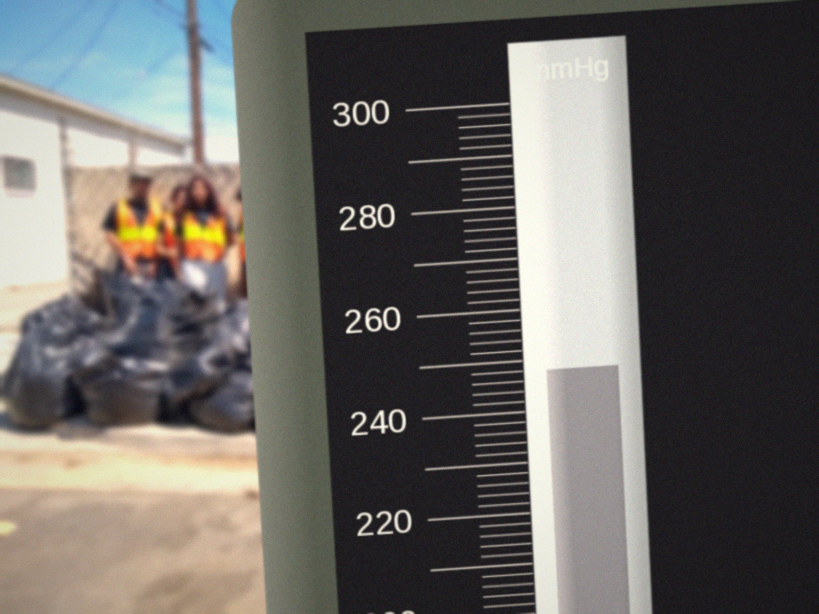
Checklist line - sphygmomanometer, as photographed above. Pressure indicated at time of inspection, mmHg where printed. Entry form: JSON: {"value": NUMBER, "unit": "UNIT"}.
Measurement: {"value": 248, "unit": "mmHg"}
